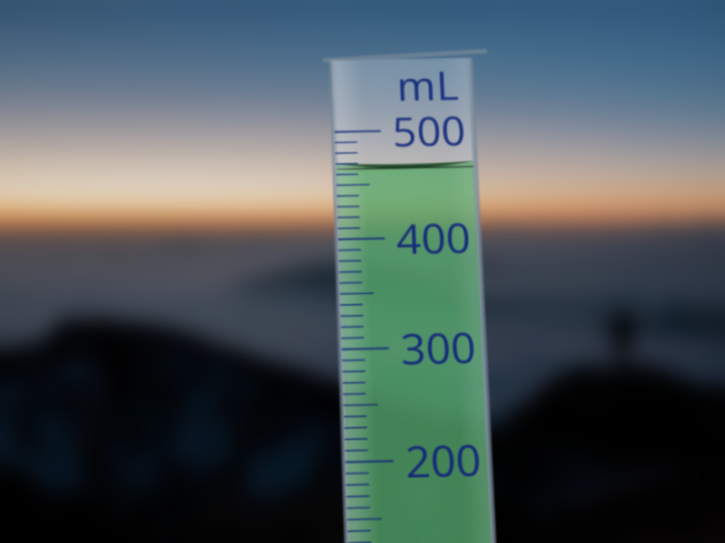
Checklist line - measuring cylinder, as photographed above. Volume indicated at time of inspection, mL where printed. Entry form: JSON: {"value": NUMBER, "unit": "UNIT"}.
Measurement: {"value": 465, "unit": "mL"}
